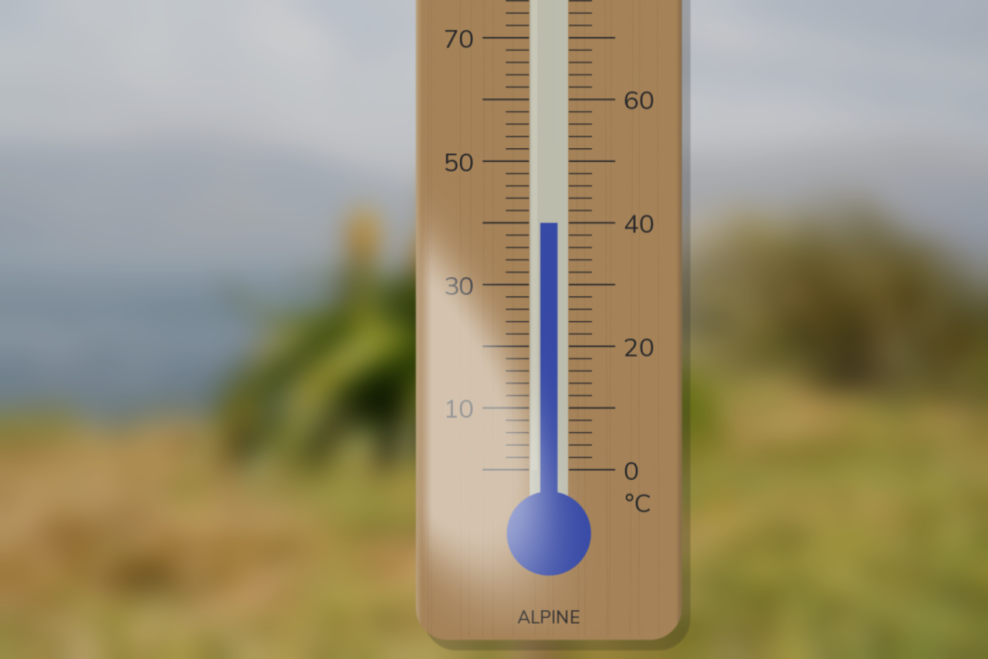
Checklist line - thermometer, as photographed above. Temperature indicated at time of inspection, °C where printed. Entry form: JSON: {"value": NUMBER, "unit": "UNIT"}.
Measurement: {"value": 40, "unit": "°C"}
